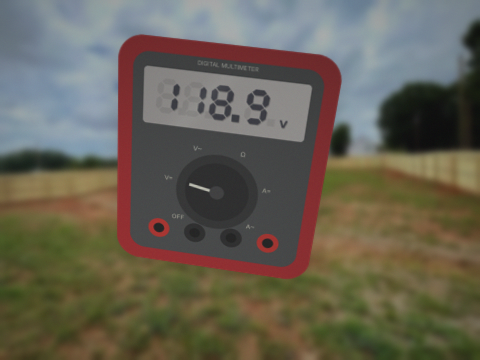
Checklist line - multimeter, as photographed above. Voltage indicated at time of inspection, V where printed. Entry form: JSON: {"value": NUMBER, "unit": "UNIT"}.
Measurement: {"value": 118.9, "unit": "V"}
